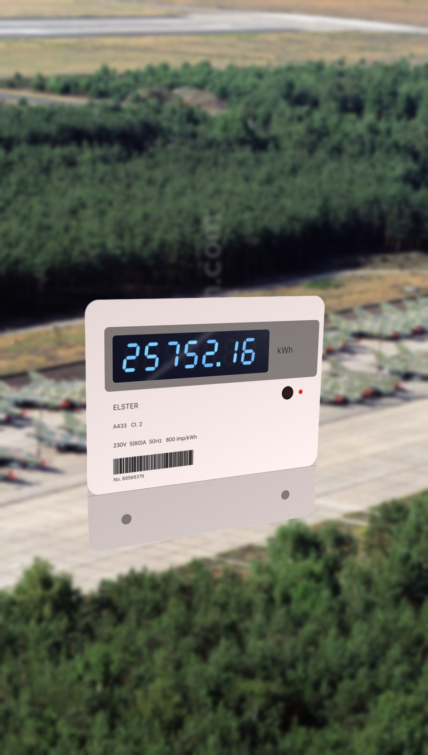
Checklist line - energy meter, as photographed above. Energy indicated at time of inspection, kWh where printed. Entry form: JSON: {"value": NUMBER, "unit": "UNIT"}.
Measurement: {"value": 25752.16, "unit": "kWh"}
